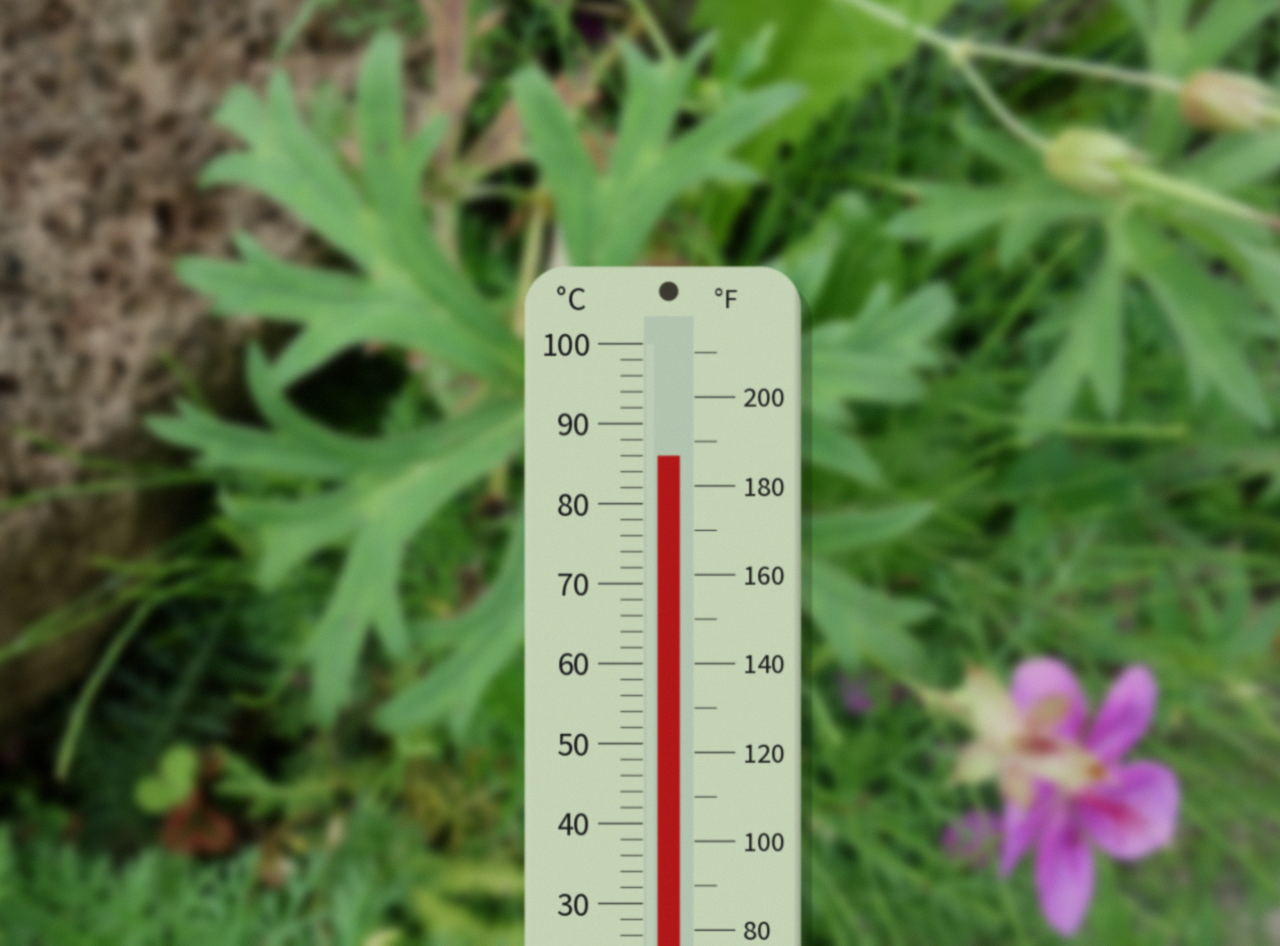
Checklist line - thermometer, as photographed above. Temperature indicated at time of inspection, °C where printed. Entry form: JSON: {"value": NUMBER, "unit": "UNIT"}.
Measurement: {"value": 86, "unit": "°C"}
